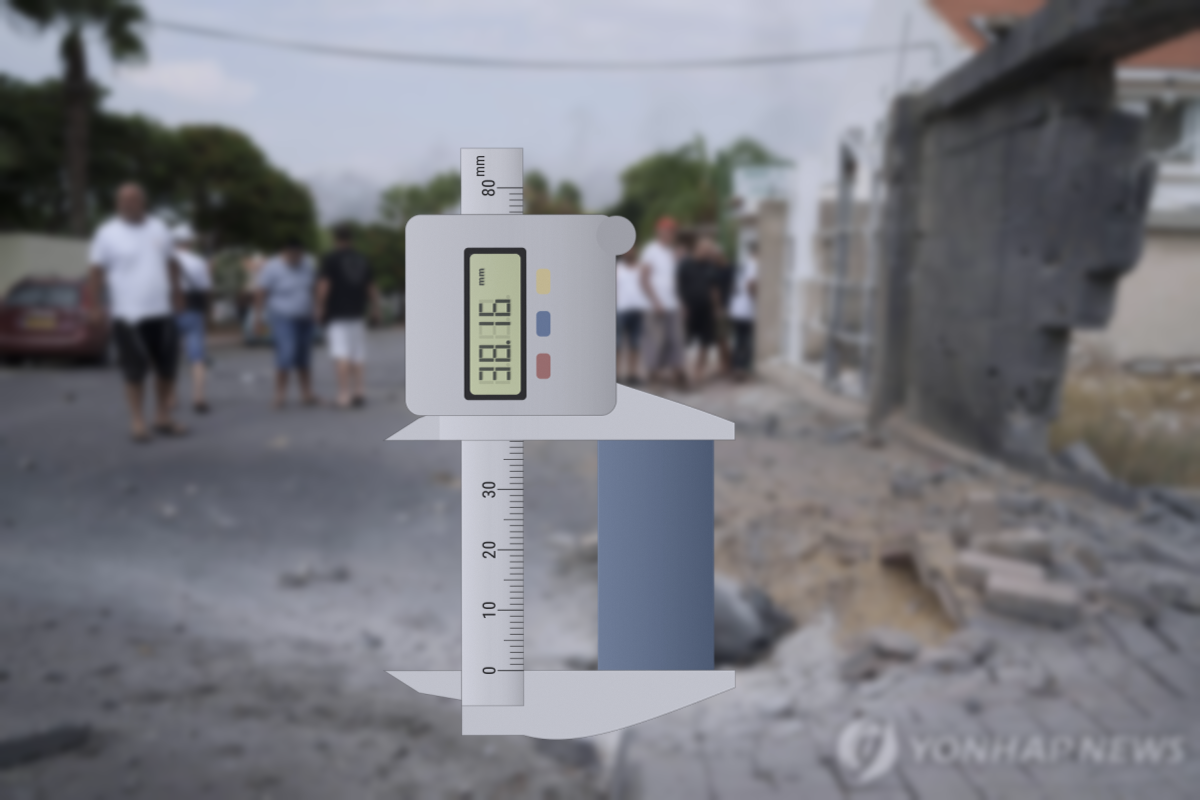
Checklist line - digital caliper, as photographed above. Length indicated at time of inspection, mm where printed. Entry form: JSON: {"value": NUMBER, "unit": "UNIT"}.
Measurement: {"value": 38.16, "unit": "mm"}
